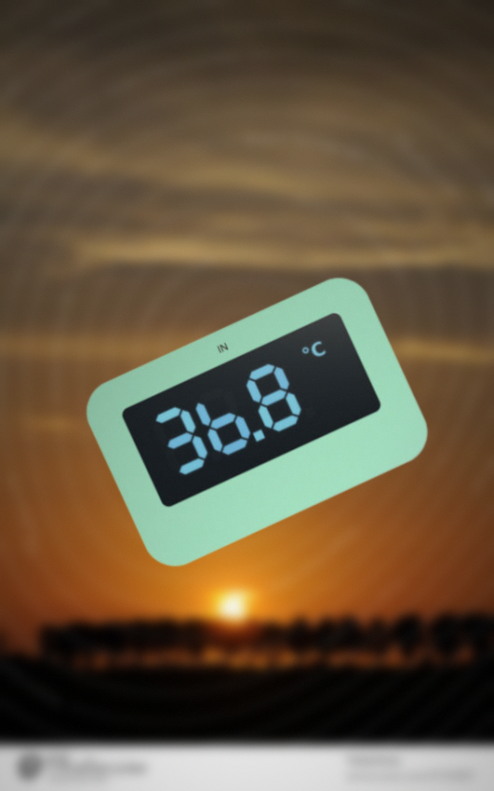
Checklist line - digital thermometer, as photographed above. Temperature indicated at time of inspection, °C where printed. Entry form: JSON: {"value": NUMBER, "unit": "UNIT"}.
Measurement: {"value": 36.8, "unit": "°C"}
